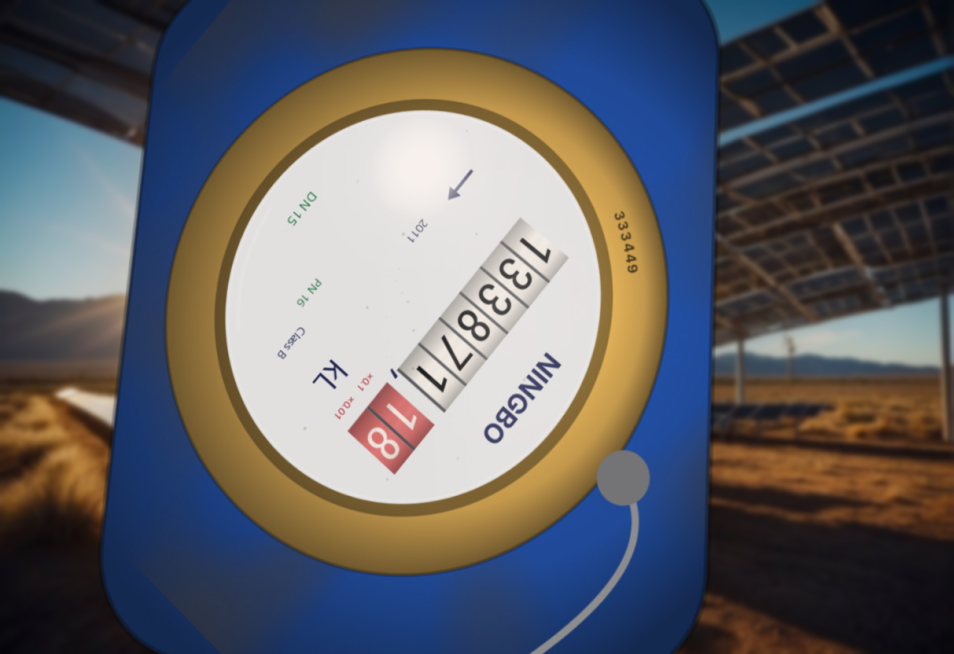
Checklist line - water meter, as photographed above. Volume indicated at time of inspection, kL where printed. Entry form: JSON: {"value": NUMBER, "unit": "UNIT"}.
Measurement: {"value": 133871.18, "unit": "kL"}
